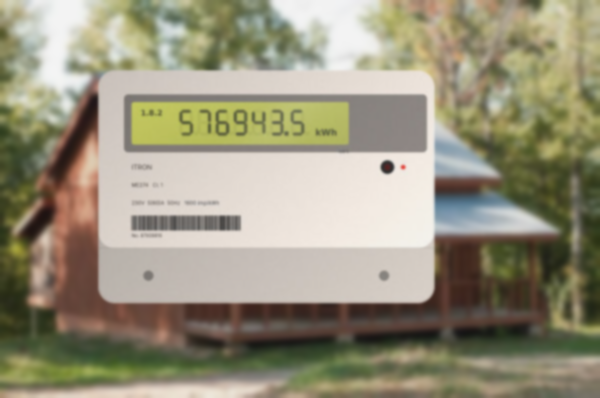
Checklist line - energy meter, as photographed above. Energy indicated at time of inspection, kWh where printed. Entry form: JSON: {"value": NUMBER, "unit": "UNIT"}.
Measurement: {"value": 576943.5, "unit": "kWh"}
